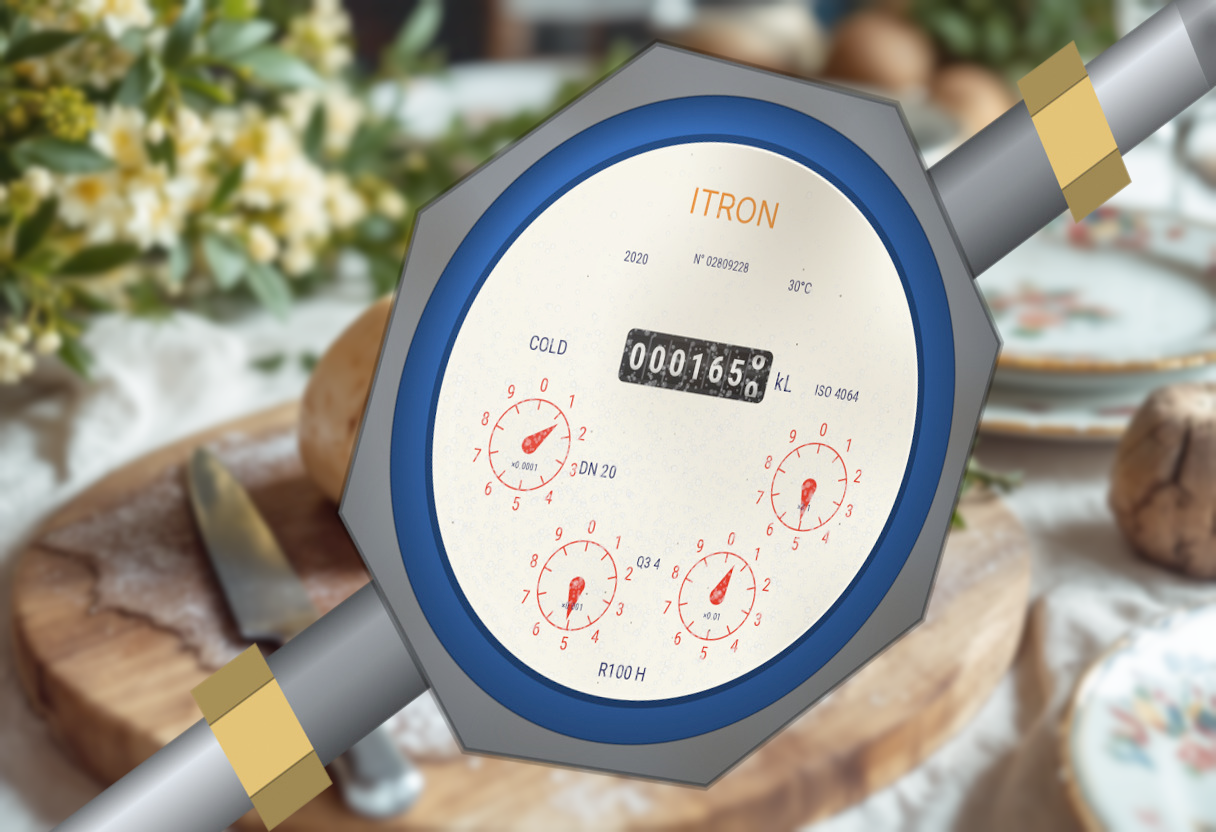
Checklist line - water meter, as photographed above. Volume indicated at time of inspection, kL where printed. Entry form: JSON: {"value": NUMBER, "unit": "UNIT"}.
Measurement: {"value": 1658.5051, "unit": "kL"}
